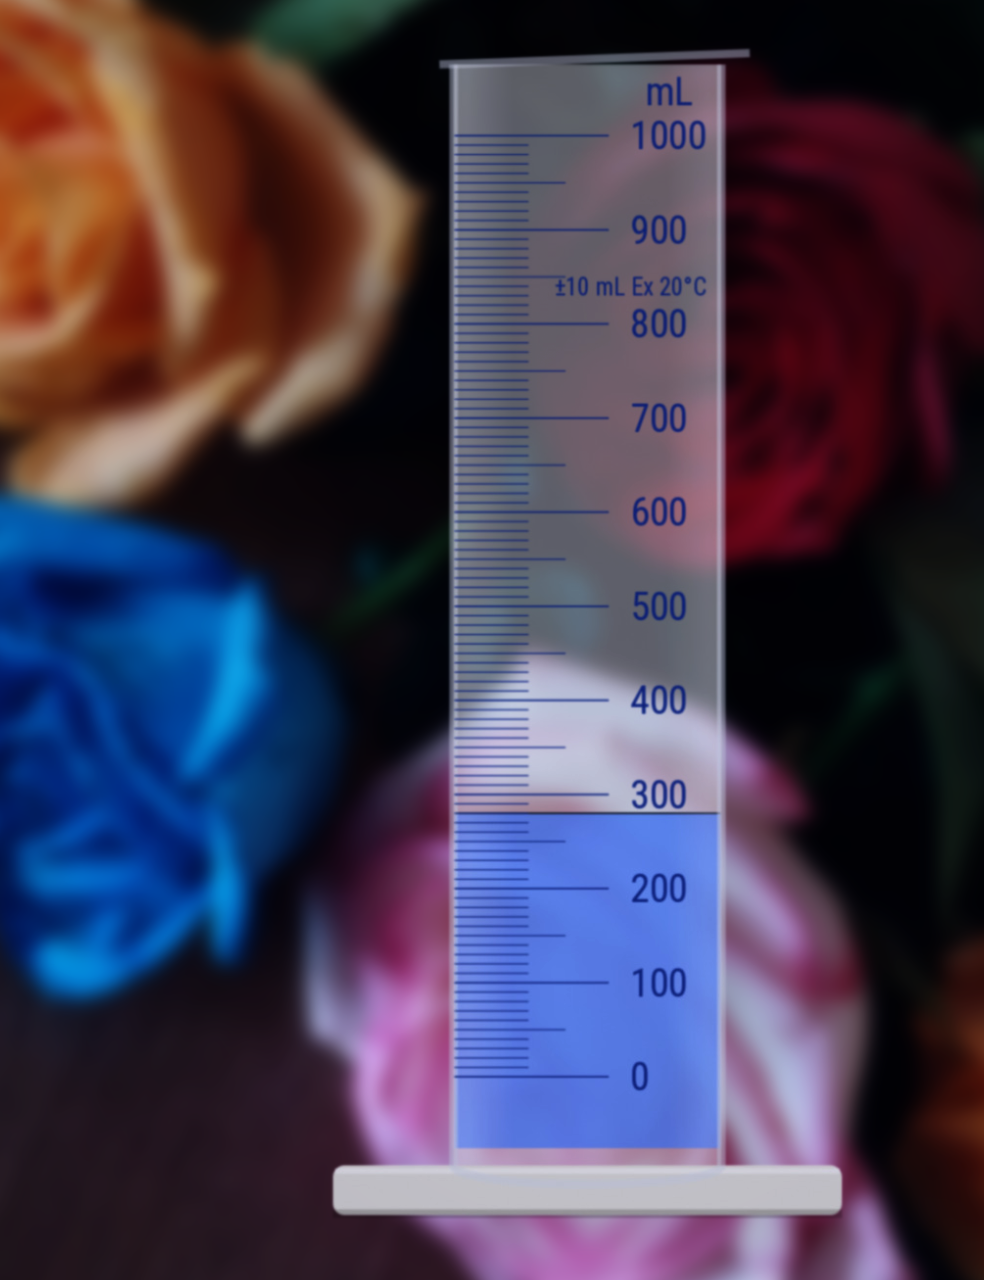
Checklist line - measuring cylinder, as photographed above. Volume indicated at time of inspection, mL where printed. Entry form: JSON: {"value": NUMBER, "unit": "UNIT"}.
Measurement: {"value": 280, "unit": "mL"}
